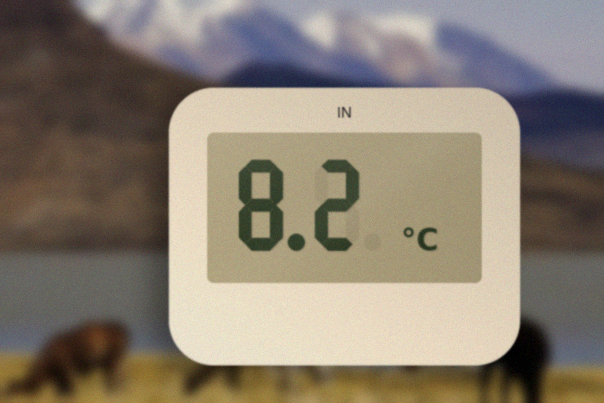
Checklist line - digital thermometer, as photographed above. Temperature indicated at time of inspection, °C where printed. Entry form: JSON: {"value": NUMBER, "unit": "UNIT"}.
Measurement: {"value": 8.2, "unit": "°C"}
